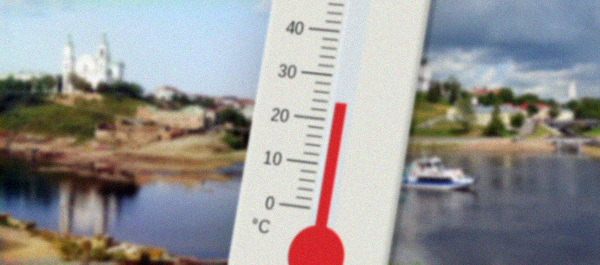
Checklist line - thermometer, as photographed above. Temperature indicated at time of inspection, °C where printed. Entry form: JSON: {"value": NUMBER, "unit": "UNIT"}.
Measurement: {"value": 24, "unit": "°C"}
